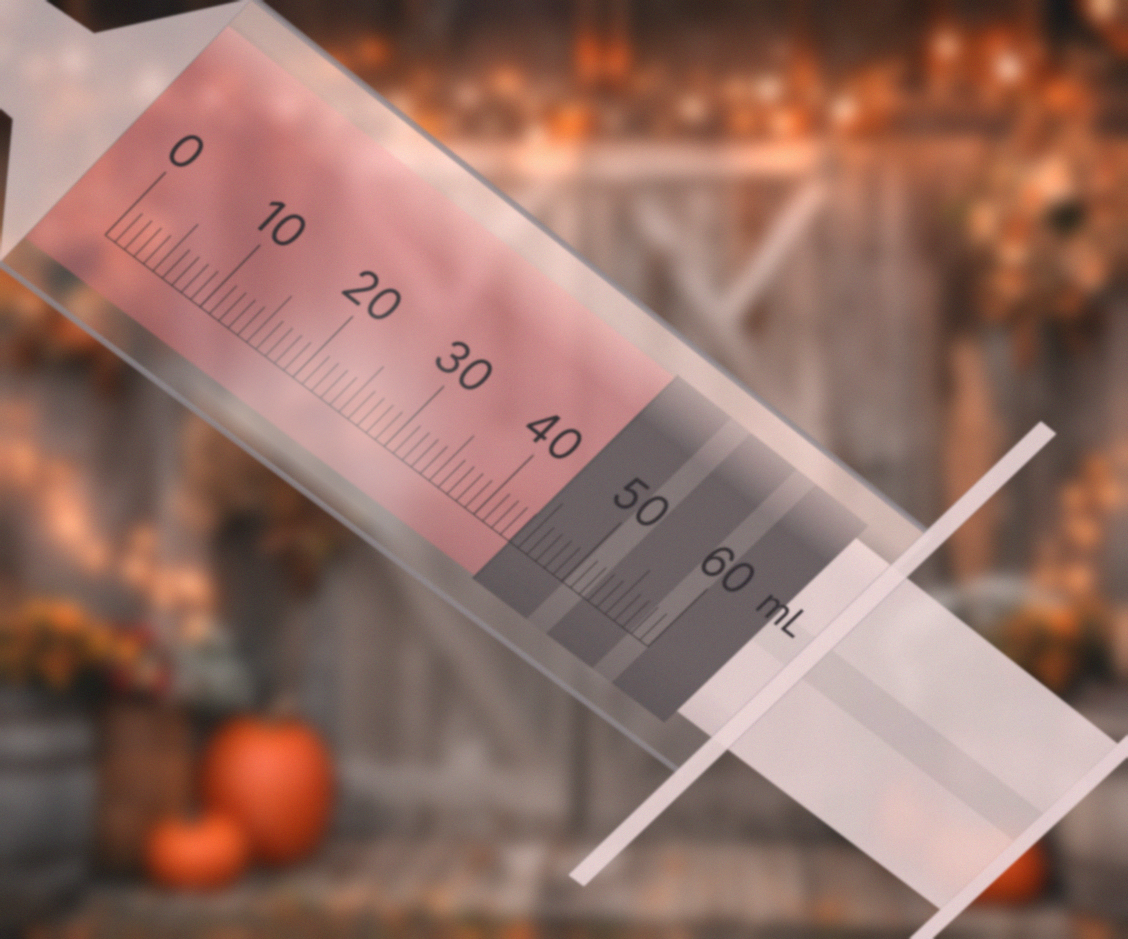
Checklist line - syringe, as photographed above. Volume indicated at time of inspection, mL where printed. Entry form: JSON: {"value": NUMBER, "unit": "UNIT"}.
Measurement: {"value": 44, "unit": "mL"}
